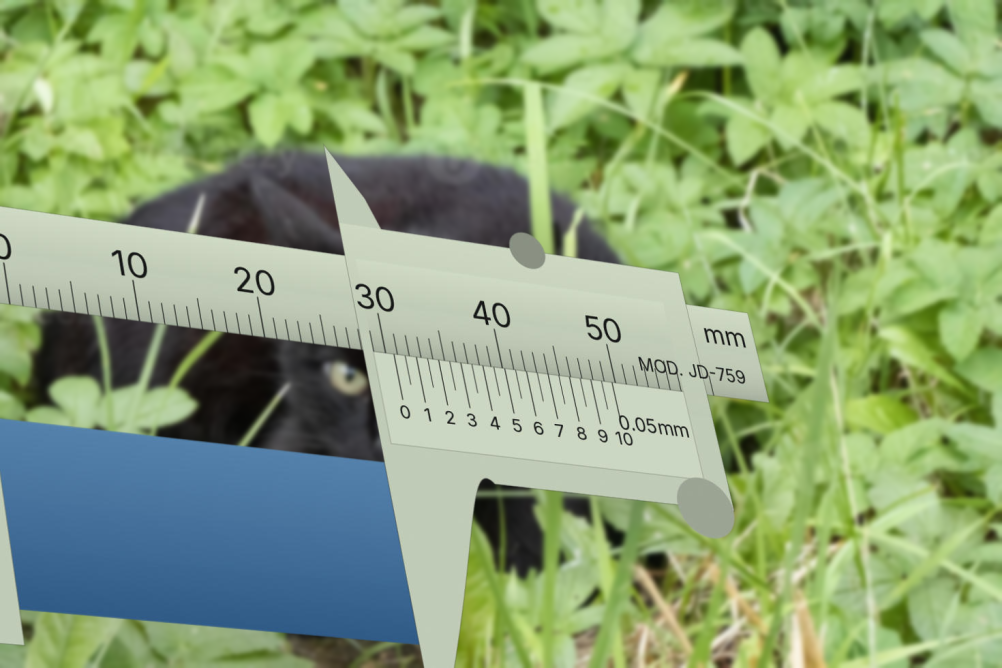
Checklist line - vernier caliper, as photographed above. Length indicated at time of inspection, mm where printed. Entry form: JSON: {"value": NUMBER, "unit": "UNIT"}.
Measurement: {"value": 30.7, "unit": "mm"}
